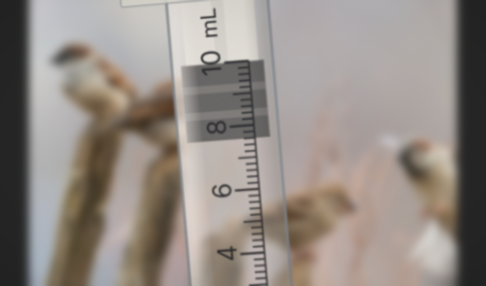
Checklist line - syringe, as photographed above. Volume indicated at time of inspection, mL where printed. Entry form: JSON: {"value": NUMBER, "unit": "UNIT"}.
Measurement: {"value": 7.6, "unit": "mL"}
